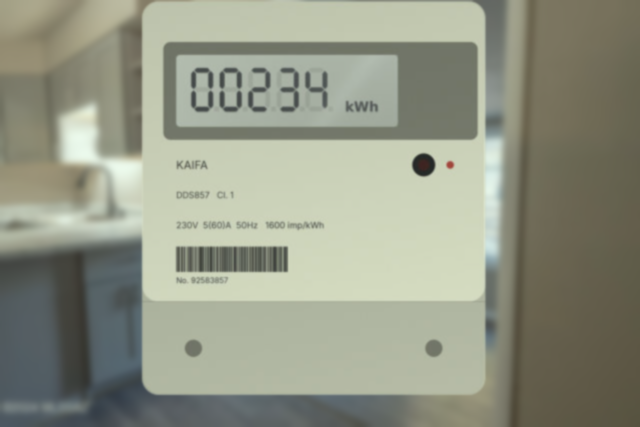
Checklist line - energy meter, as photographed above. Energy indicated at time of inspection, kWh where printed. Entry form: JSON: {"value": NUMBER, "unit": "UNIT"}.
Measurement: {"value": 234, "unit": "kWh"}
